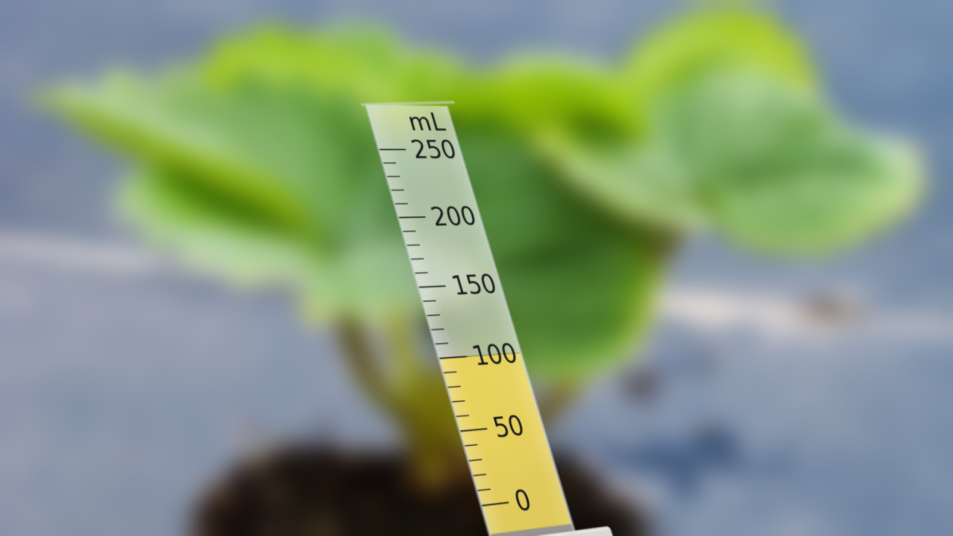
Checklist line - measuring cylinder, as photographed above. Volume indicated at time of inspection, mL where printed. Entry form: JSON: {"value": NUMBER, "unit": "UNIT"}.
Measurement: {"value": 100, "unit": "mL"}
